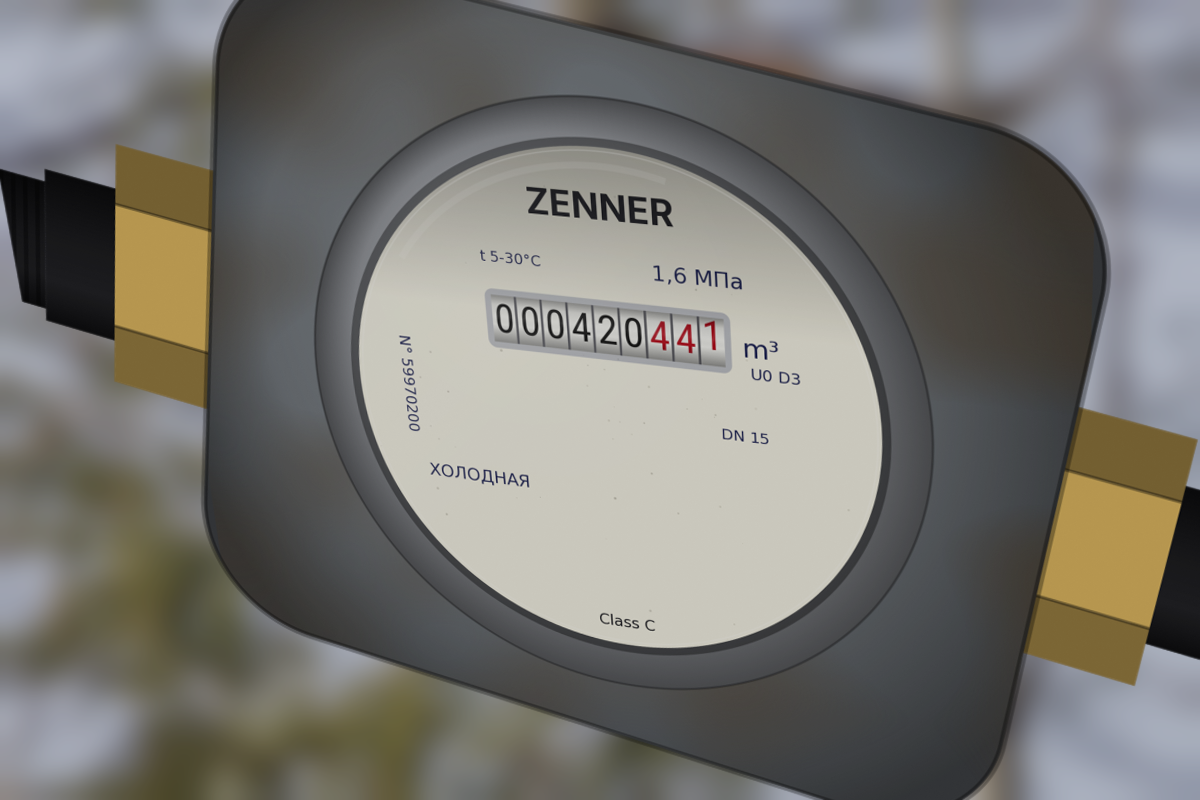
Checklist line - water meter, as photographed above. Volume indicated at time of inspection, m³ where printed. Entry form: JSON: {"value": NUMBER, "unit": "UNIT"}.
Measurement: {"value": 420.441, "unit": "m³"}
